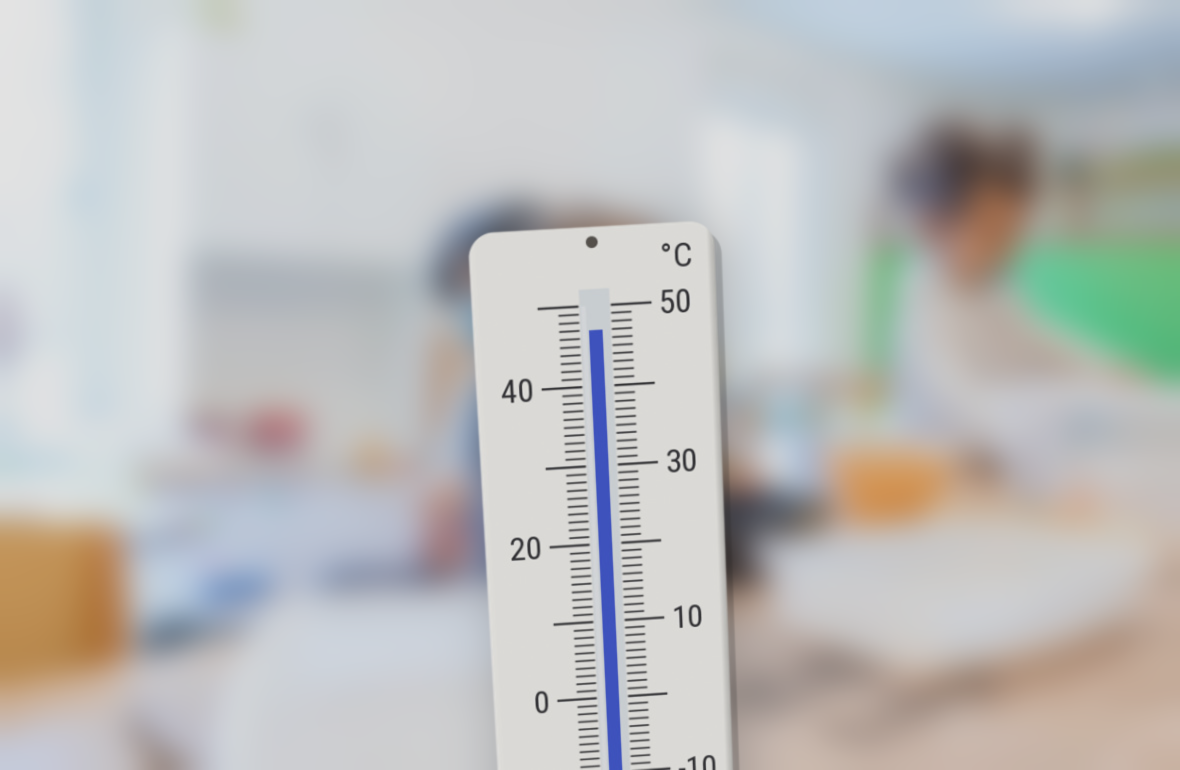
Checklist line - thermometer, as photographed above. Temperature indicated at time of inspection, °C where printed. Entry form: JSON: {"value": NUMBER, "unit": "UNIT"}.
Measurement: {"value": 47, "unit": "°C"}
